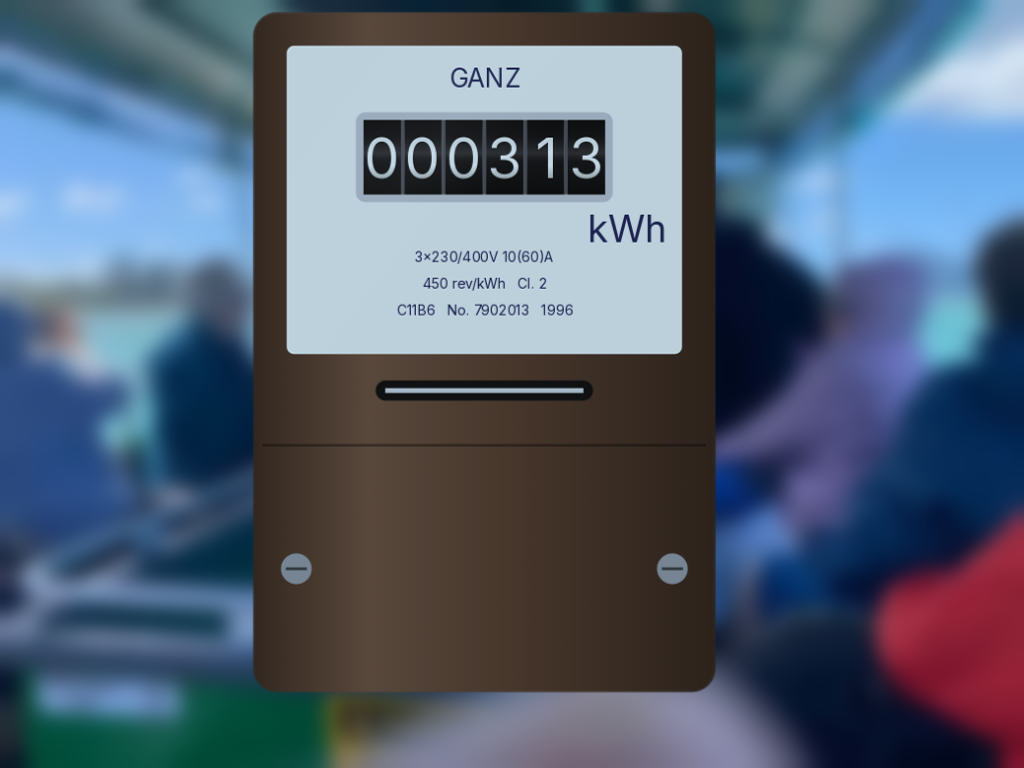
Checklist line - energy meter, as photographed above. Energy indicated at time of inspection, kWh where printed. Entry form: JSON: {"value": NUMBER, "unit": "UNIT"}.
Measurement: {"value": 313, "unit": "kWh"}
